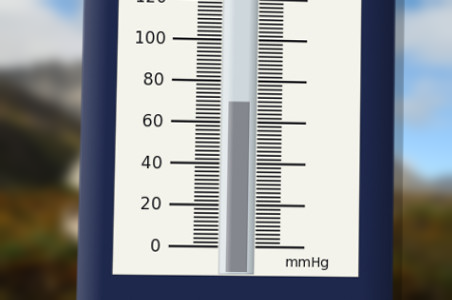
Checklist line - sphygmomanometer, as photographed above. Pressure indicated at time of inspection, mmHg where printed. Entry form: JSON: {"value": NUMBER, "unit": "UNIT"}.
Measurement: {"value": 70, "unit": "mmHg"}
